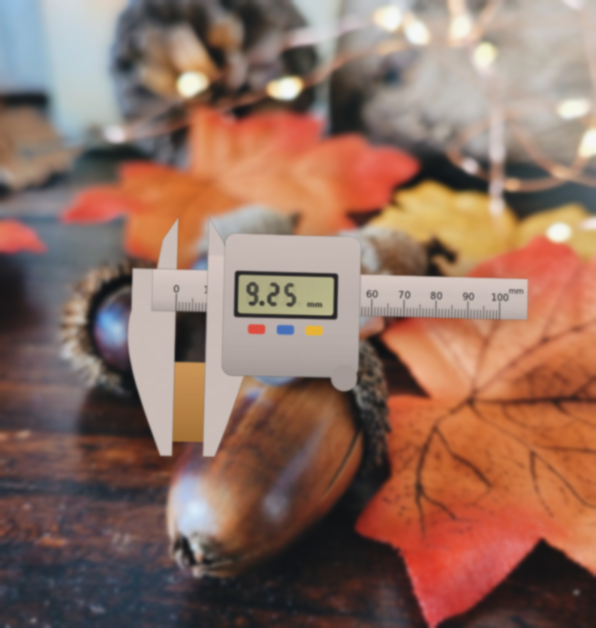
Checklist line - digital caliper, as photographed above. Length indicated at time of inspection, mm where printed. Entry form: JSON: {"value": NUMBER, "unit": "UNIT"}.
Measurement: {"value": 9.25, "unit": "mm"}
